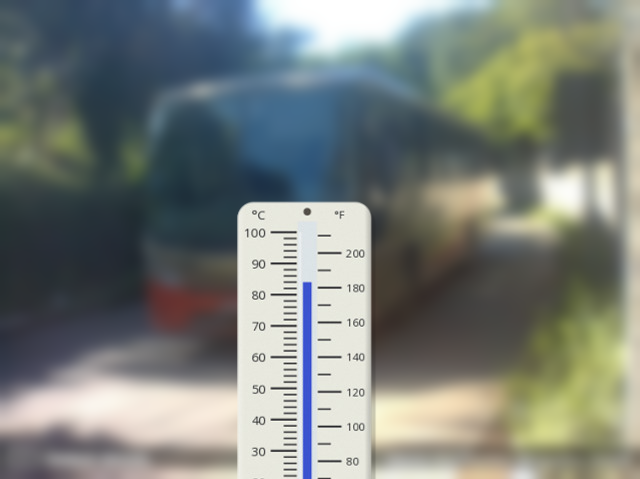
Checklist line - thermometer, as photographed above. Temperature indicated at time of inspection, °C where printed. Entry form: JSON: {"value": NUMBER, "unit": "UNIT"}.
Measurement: {"value": 84, "unit": "°C"}
